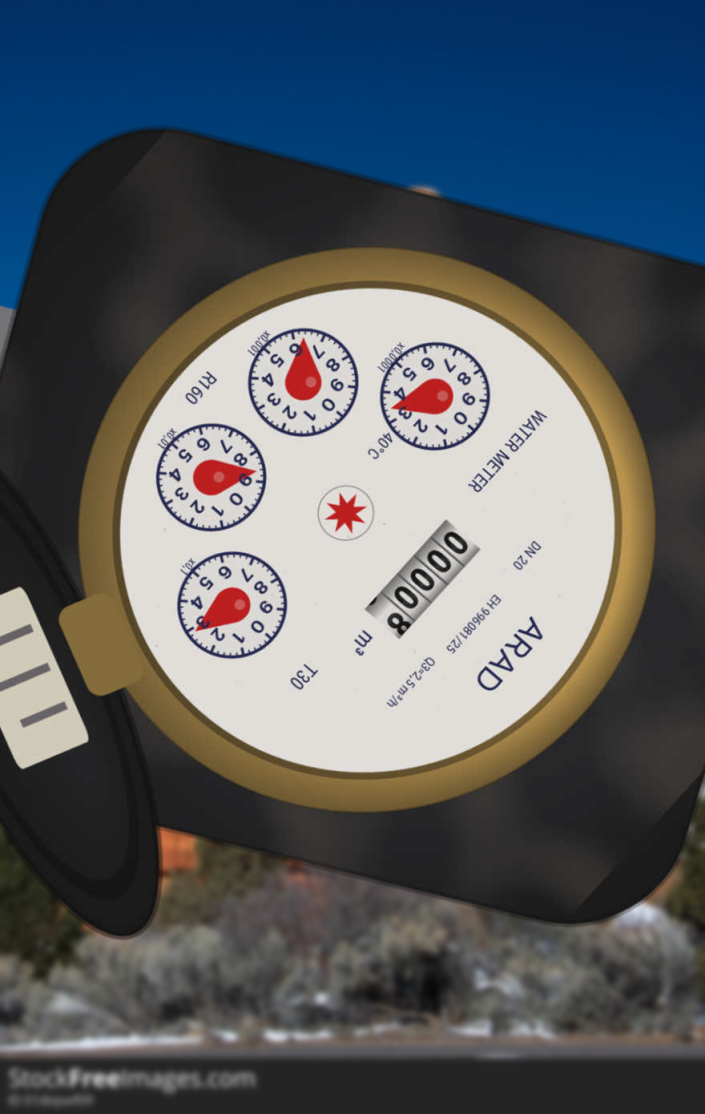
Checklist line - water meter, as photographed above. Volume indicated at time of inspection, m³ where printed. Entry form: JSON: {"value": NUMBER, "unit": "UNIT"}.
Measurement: {"value": 8.2863, "unit": "m³"}
